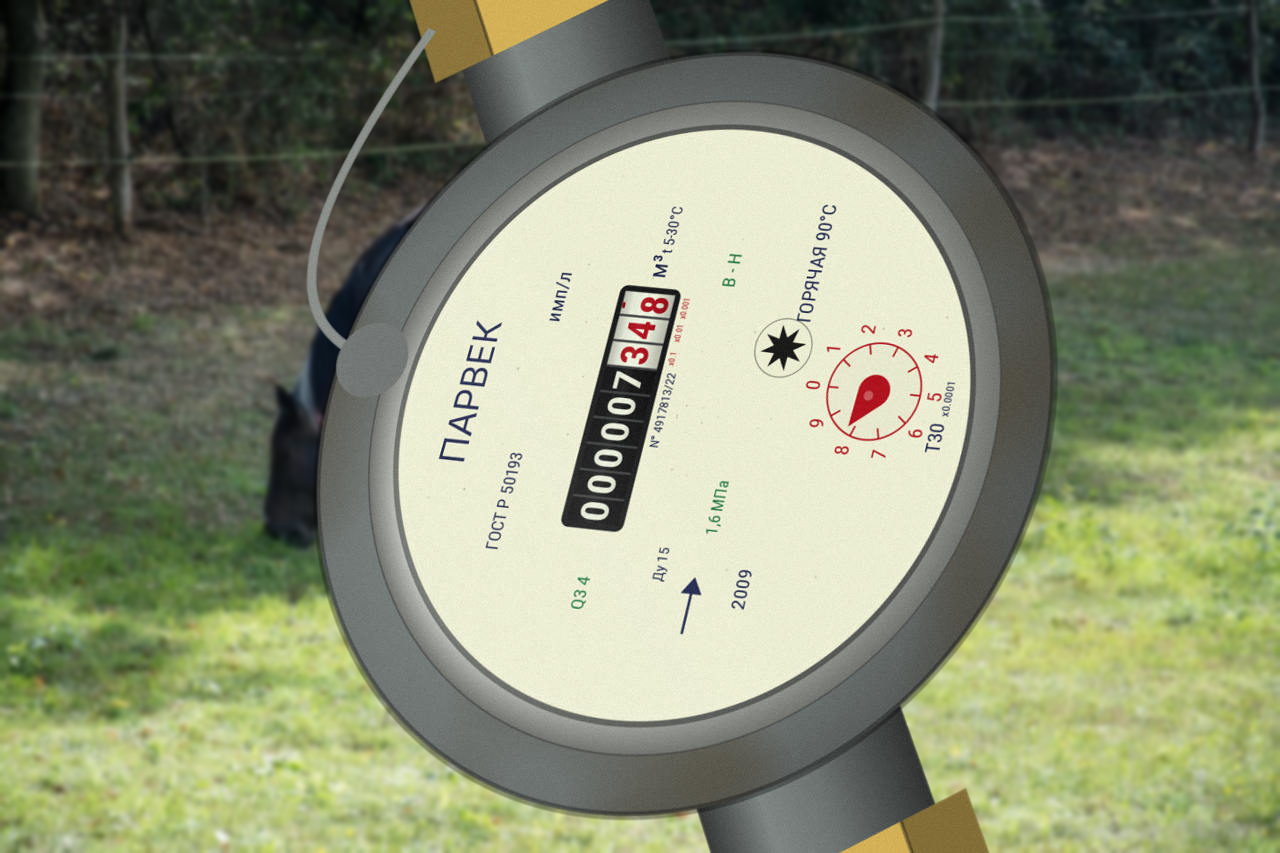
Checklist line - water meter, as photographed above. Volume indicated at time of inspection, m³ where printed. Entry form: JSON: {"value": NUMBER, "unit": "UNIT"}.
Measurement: {"value": 7.3478, "unit": "m³"}
